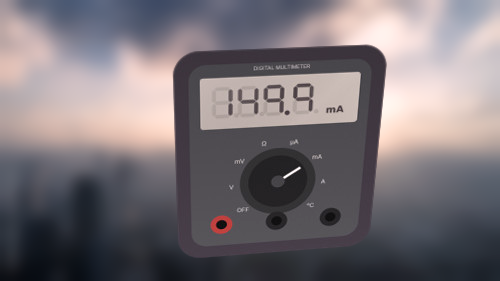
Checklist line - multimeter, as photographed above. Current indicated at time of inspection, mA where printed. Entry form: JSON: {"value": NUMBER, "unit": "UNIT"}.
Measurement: {"value": 149.9, "unit": "mA"}
